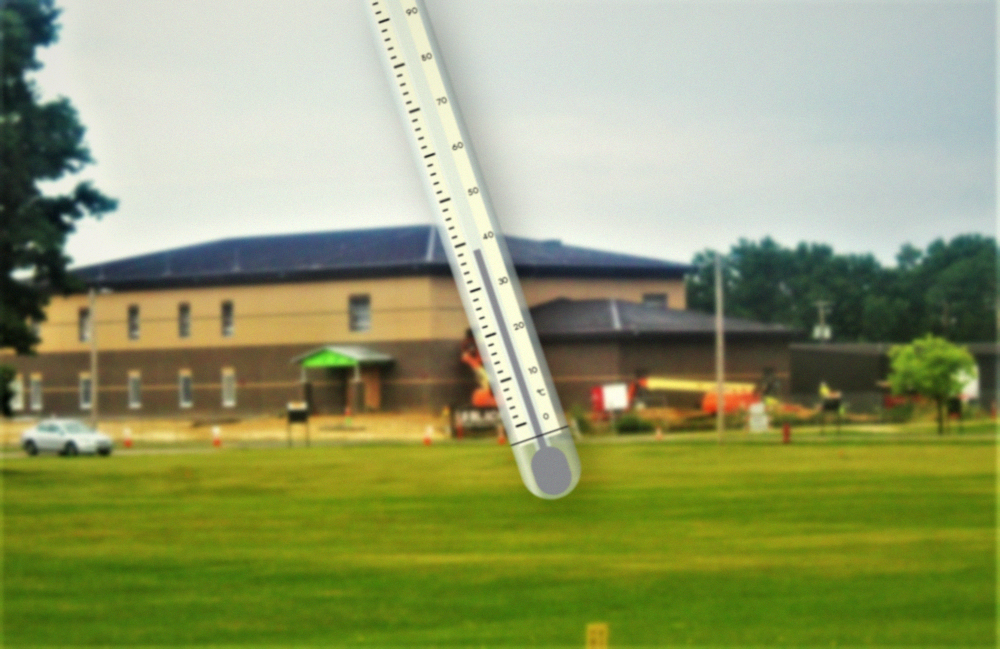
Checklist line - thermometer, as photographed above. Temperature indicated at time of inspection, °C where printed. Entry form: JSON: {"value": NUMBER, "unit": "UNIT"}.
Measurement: {"value": 38, "unit": "°C"}
